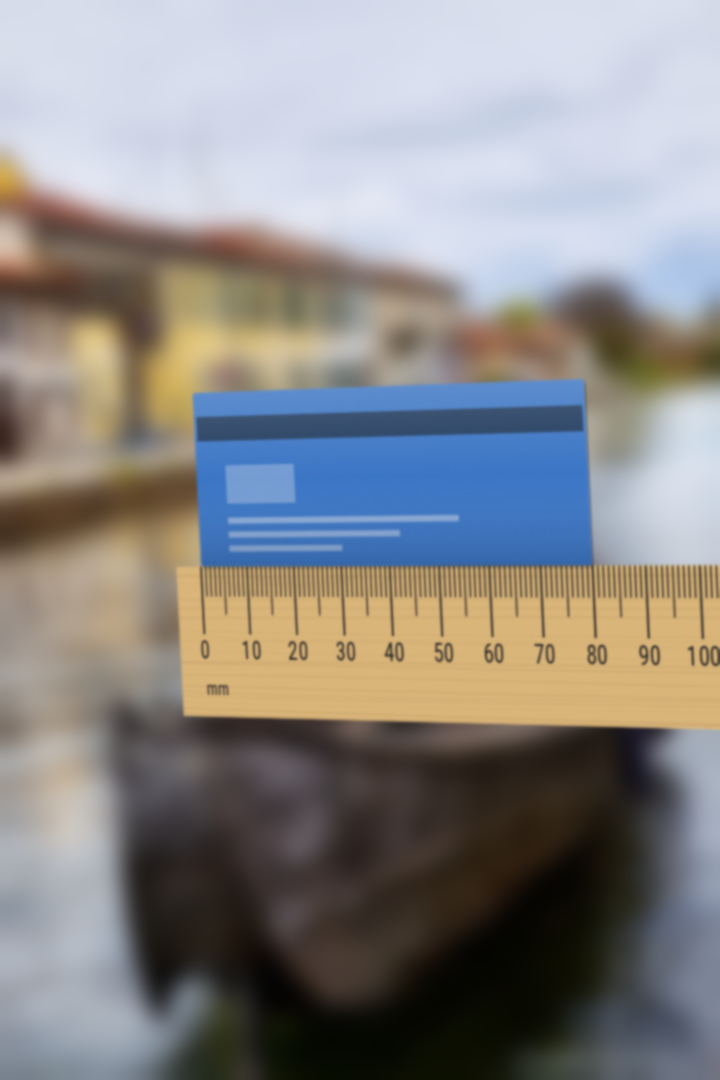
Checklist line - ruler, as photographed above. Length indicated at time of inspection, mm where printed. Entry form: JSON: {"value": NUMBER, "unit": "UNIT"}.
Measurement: {"value": 80, "unit": "mm"}
